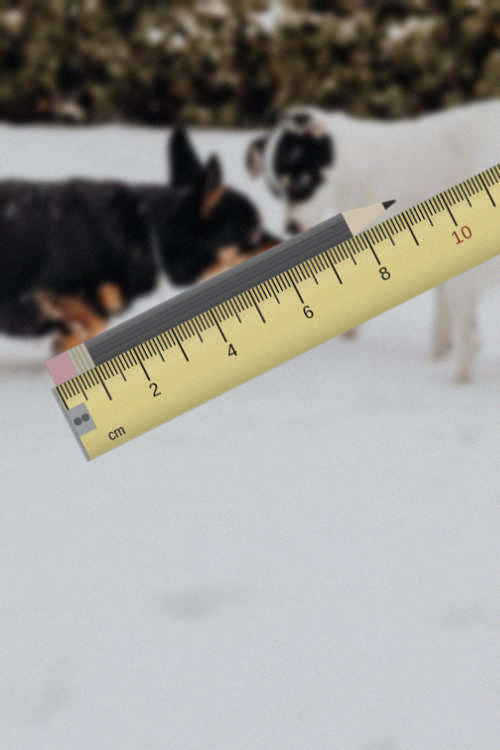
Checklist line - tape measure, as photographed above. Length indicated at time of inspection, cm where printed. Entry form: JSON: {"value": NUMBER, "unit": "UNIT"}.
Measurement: {"value": 9, "unit": "cm"}
